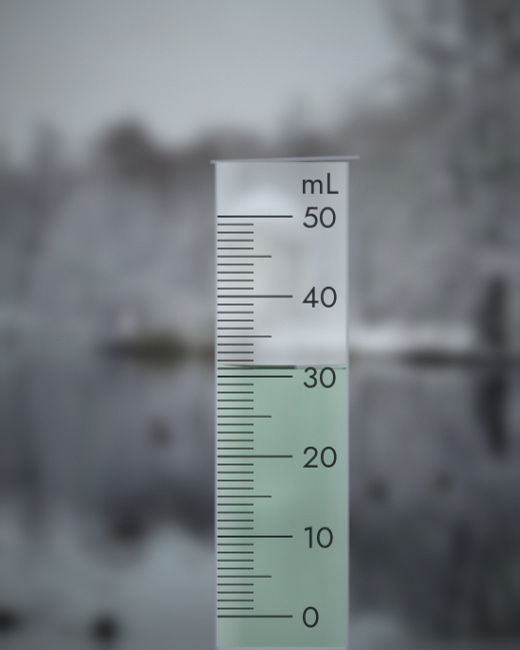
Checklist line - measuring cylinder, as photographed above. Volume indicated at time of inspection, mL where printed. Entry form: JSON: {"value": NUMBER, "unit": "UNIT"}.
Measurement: {"value": 31, "unit": "mL"}
